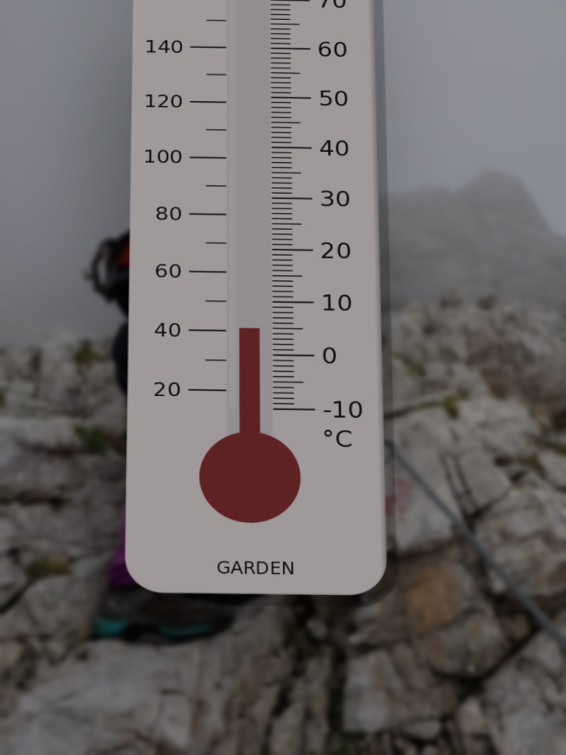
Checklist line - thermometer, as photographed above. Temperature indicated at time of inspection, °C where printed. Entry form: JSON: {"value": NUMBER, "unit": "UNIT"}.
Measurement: {"value": 5, "unit": "°C"}
